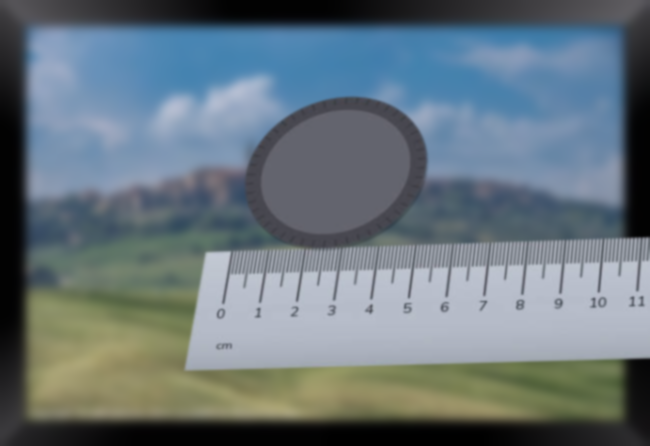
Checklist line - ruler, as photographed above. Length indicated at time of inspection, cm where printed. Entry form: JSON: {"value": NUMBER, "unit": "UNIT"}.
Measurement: {"value": 5, "unit": "cm"}
